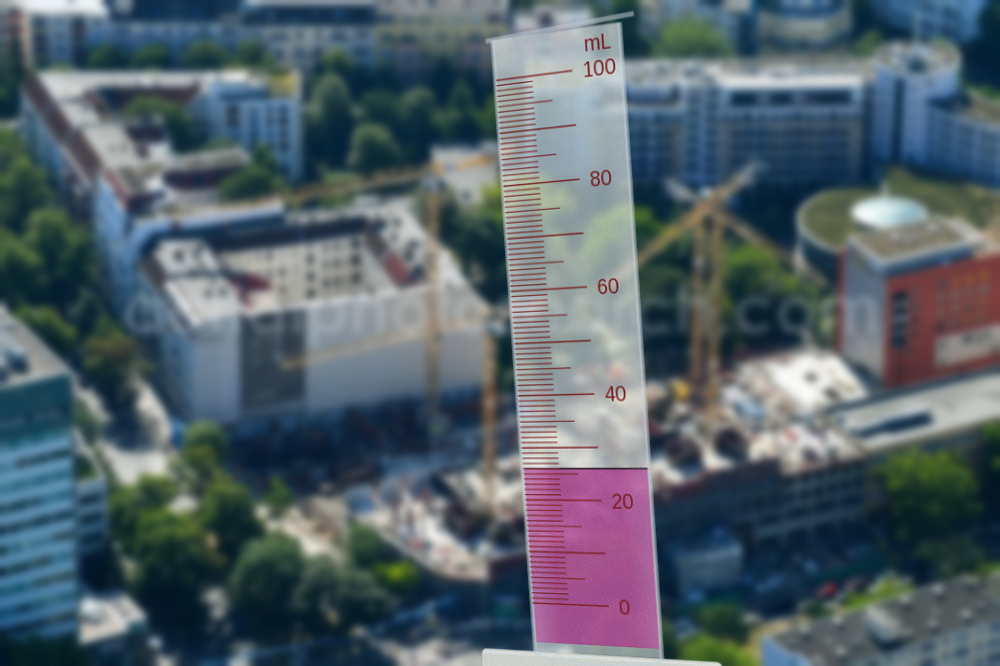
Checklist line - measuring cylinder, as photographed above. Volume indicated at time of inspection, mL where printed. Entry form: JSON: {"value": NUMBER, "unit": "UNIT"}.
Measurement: {"value": 26, "unit": "mL"}
